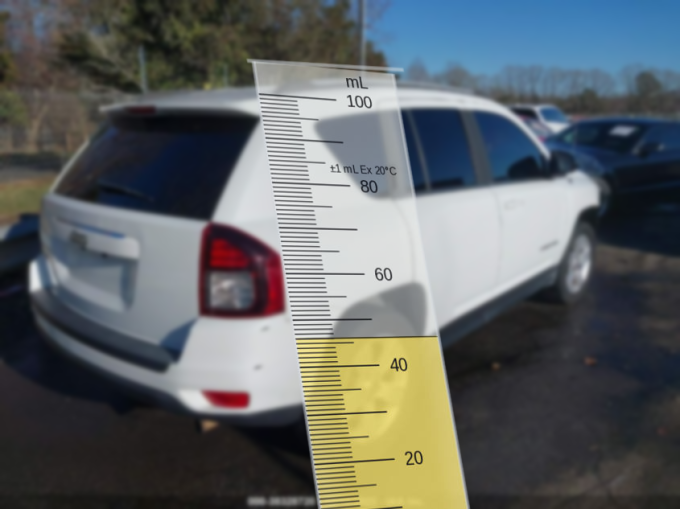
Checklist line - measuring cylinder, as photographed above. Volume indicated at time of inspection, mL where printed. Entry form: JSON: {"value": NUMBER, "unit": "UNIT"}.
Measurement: {"value": 46, "unit": "mL"}
